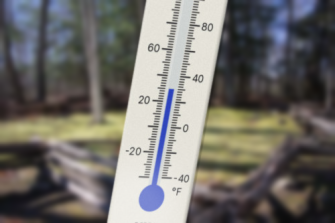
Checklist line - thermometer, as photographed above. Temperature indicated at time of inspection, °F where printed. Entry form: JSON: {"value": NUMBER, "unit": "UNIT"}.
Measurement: {"value": 30, "unit": "°F"}
